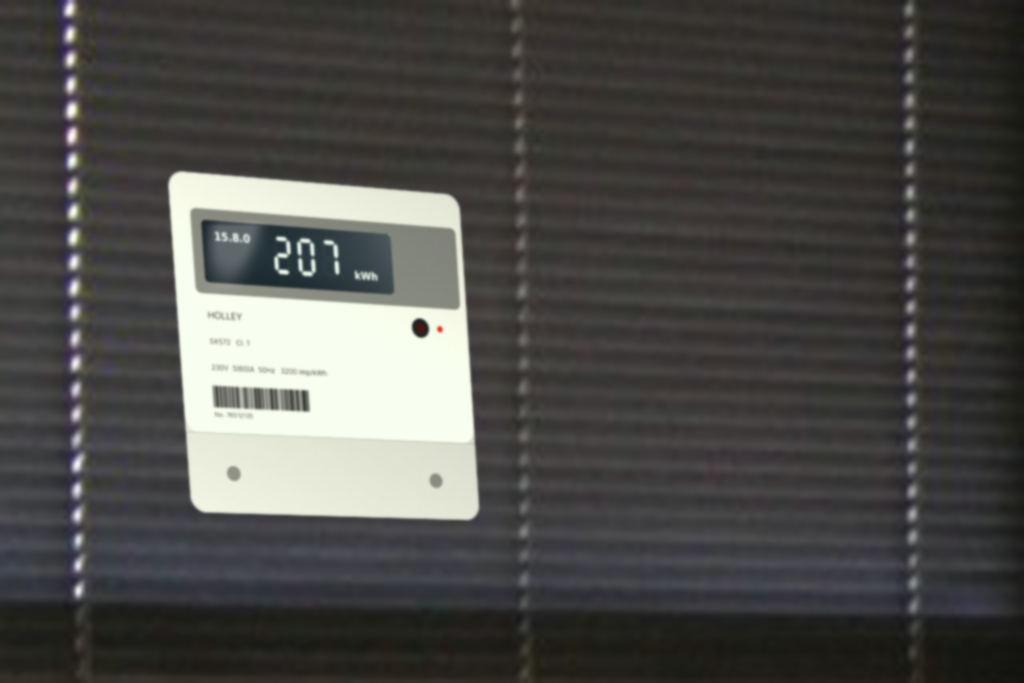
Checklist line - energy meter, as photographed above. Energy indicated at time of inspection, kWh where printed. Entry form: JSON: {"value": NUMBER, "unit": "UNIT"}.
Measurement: {"value": 207, "unit": "kWh"}
